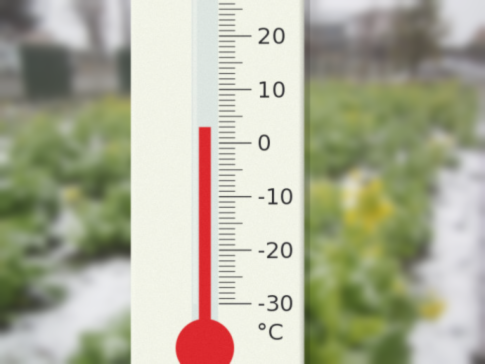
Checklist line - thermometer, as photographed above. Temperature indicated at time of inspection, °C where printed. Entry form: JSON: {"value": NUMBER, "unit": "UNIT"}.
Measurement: {"value": 3, "unit": "°C"}
